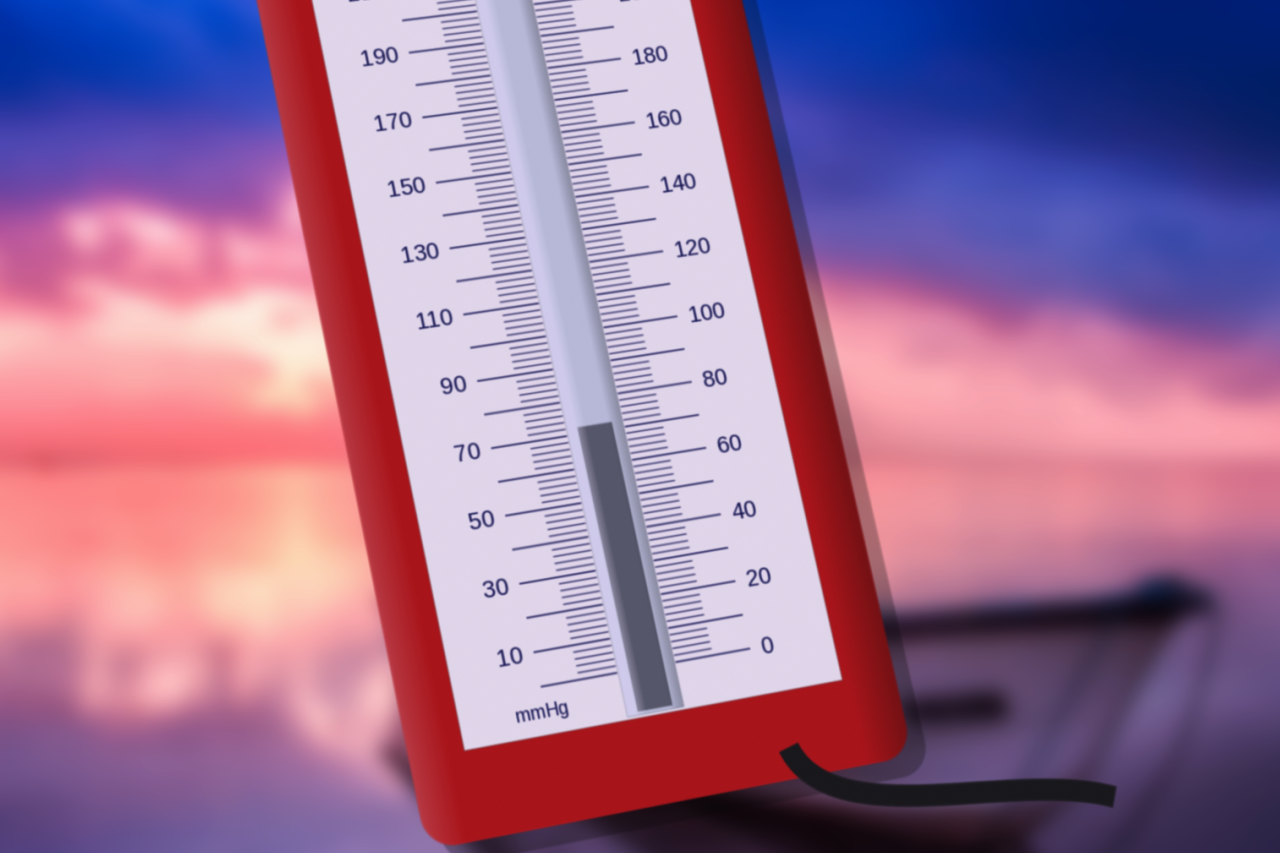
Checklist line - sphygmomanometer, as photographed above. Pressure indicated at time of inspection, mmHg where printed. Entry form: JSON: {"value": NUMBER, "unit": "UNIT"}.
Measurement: {"value": 72, "unit": "mmHg"}
